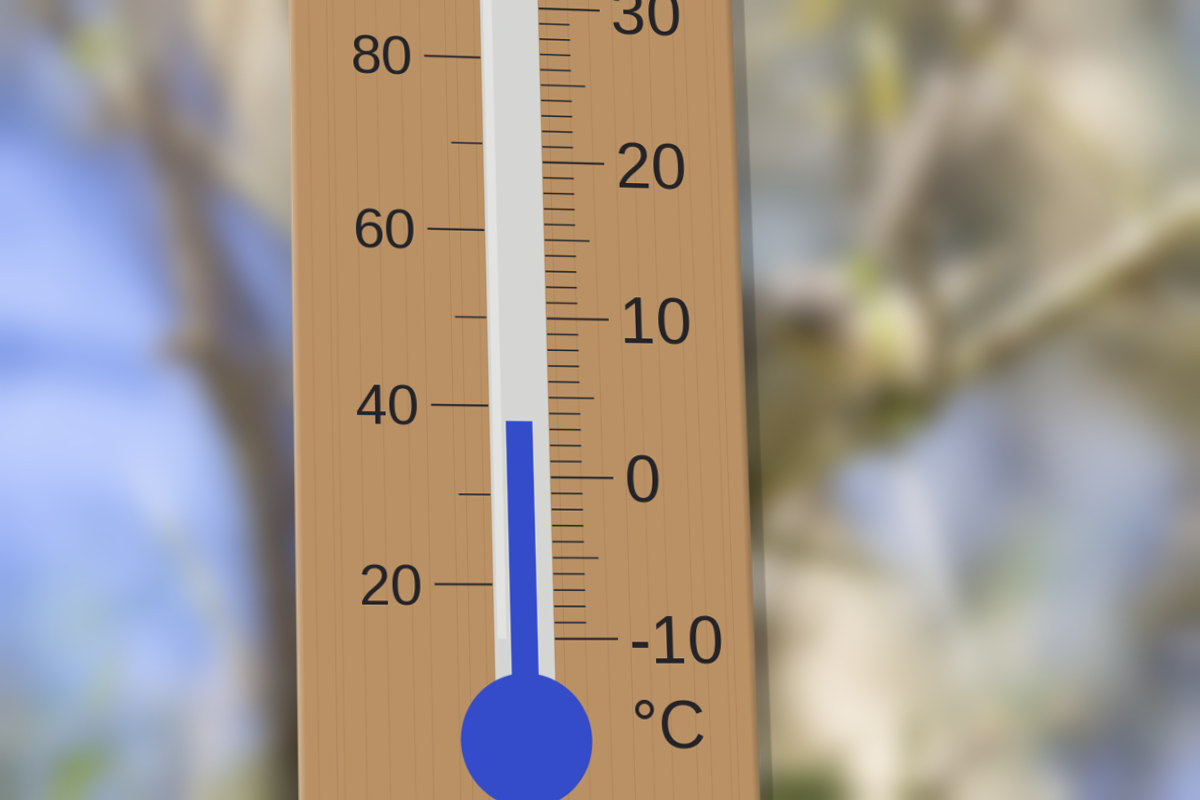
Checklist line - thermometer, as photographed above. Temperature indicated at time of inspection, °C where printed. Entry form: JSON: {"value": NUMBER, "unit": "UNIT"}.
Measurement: {"value": 3.5, "unit": "°C"}
